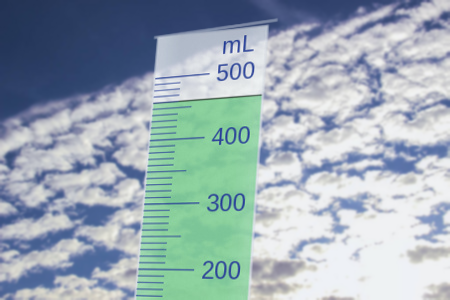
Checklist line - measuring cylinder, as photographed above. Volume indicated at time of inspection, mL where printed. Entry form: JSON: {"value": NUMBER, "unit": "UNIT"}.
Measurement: {"value": 460, "unit": "mL"}
